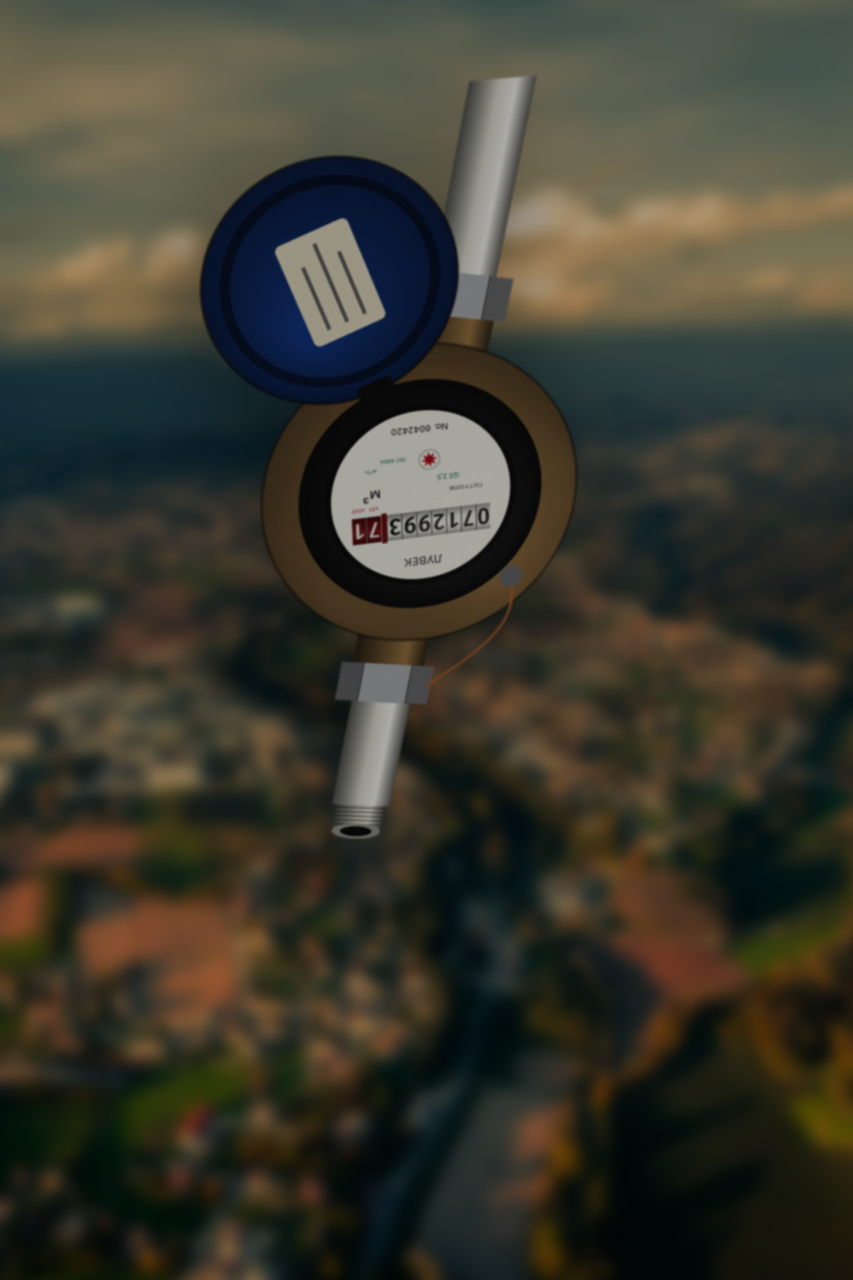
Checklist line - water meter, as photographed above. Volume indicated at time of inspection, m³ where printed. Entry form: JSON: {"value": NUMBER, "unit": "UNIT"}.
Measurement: {"value": 712993.71, "unit": "m³"}
